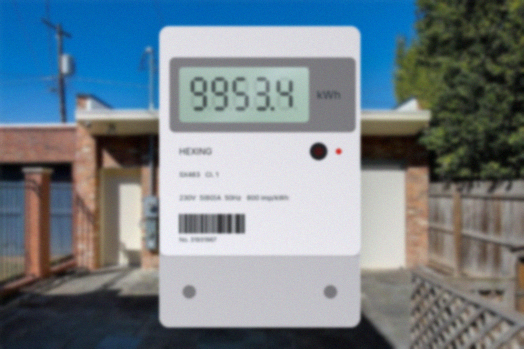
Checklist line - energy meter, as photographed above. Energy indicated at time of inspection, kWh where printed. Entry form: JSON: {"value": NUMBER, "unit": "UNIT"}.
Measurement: {"value": 9953.4, "unit": "kWh"}
